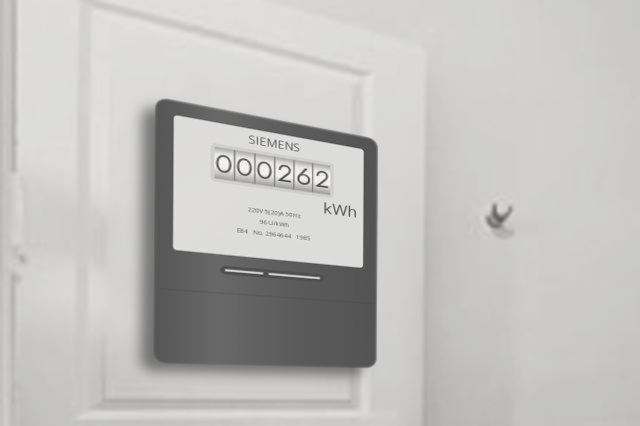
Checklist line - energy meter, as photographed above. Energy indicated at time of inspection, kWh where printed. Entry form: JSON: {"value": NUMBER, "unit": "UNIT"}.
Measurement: {"value": 262, "unit": "kWh"}
